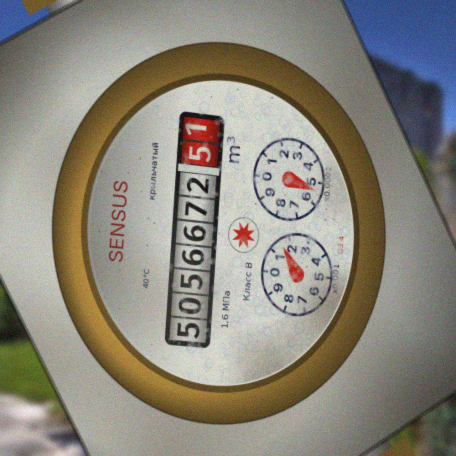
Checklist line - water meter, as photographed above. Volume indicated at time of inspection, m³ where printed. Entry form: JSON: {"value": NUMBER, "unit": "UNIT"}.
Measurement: {"value": 5056672.5115, "unit": "m³"}
